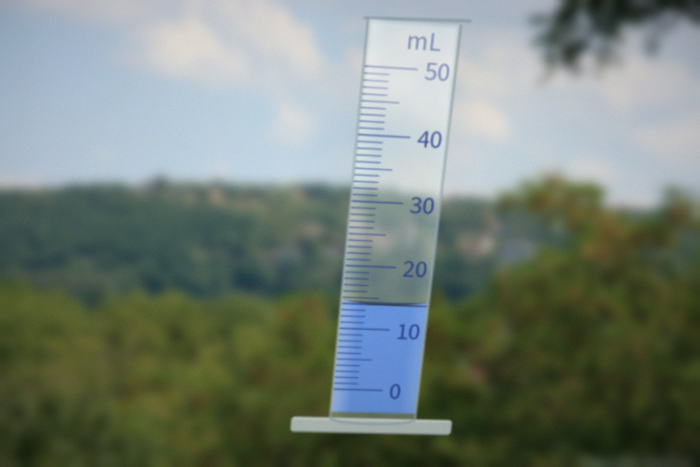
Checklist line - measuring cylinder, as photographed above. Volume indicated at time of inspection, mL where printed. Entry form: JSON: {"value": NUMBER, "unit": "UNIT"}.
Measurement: {"value": 14, "unit": "mL"}
